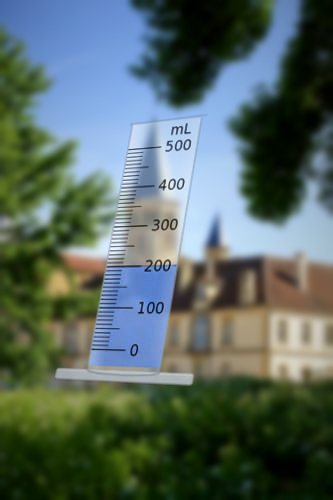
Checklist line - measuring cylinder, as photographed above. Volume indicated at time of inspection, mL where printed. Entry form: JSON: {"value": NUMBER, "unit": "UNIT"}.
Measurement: {"value": 200, "unit": "mL"}
